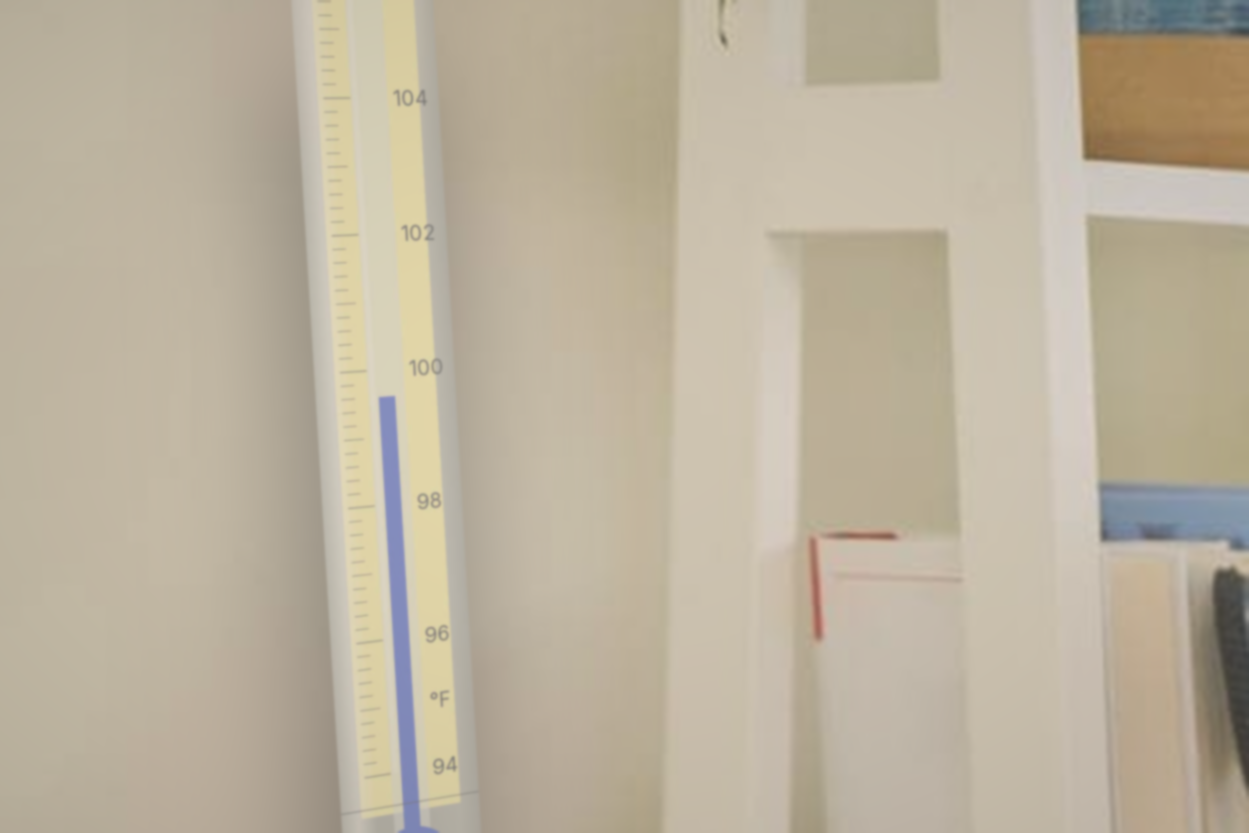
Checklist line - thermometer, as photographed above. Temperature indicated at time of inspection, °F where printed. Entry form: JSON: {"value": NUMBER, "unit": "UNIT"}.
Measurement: {"value": 99.6, "unit": "°F"}
